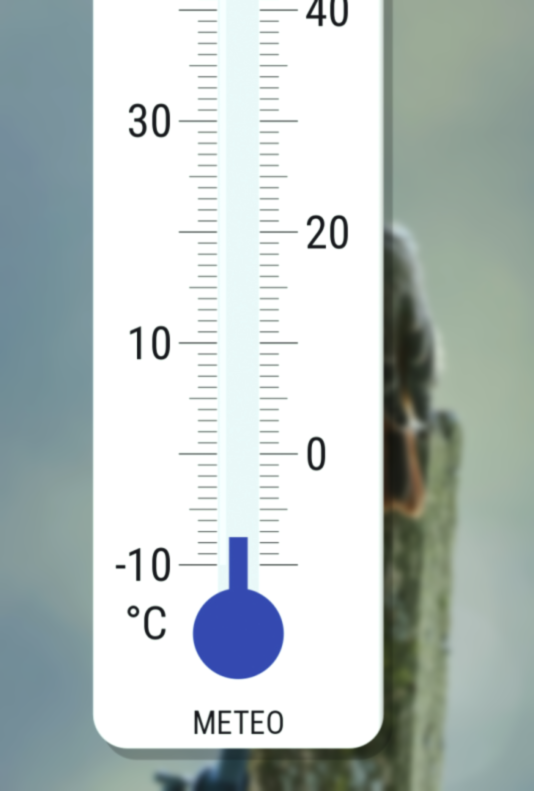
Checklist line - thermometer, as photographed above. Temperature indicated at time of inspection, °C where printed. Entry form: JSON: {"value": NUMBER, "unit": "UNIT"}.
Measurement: {"value": -7.5, "unit": "°C"}
